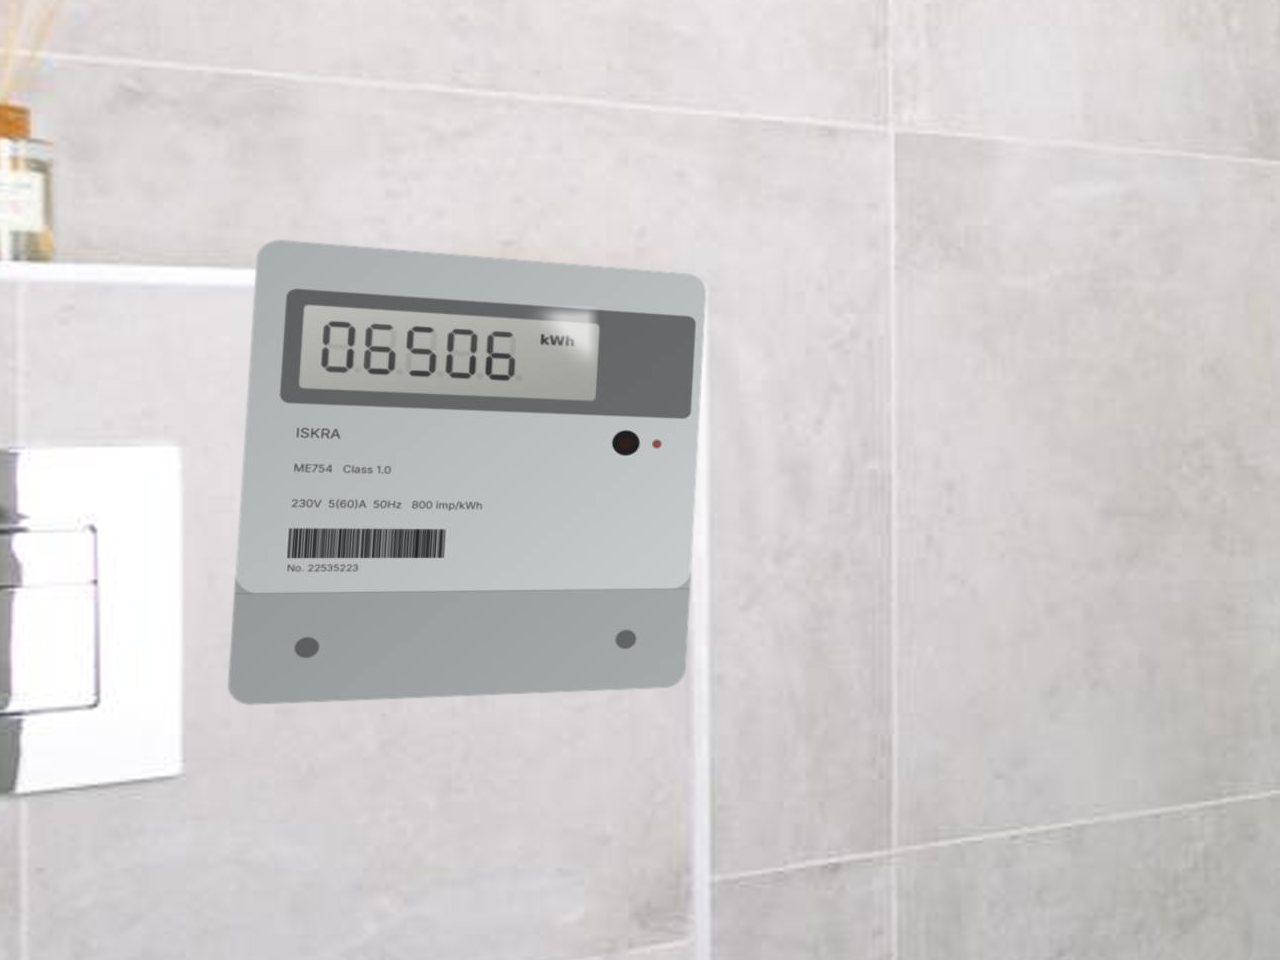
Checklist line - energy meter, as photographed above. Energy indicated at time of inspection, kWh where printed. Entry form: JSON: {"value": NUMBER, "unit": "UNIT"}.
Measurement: {"value": 6506, "unit": "kWh"}
